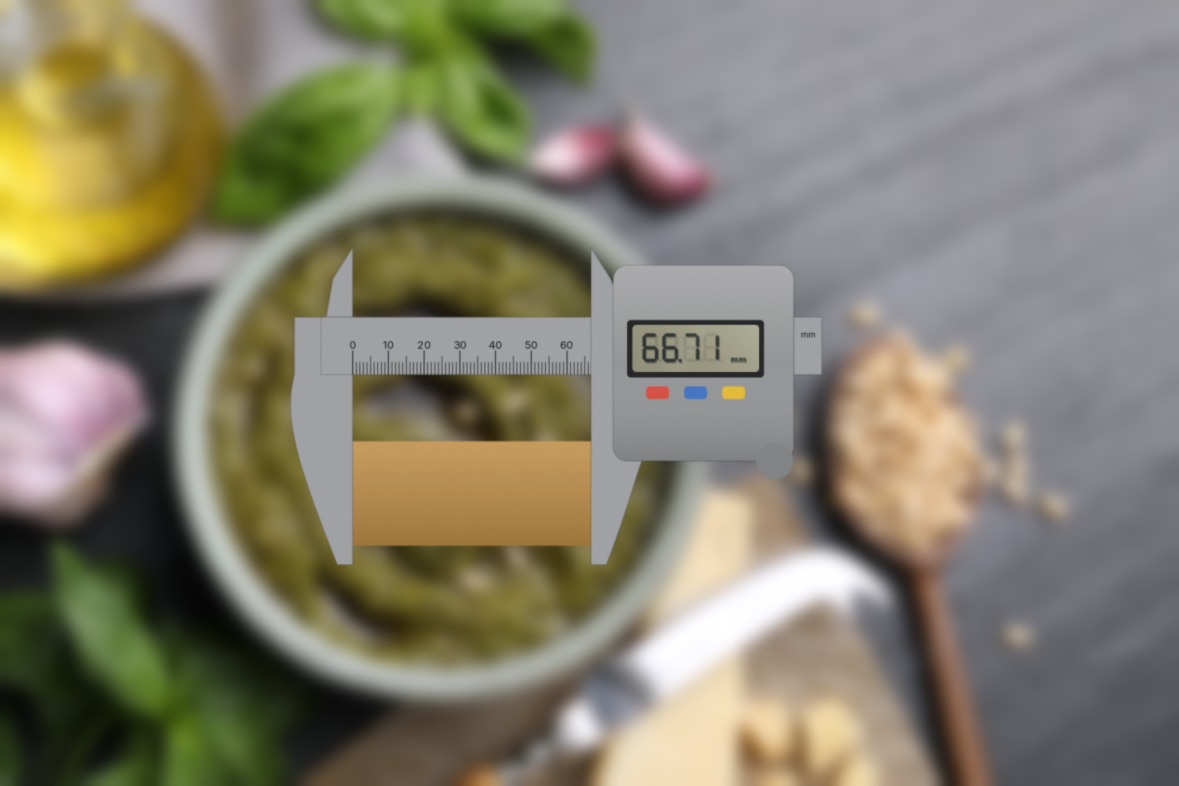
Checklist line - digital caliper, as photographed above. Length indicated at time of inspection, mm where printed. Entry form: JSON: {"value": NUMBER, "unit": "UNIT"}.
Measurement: {"value": 66.71, "unit": "mm"}
